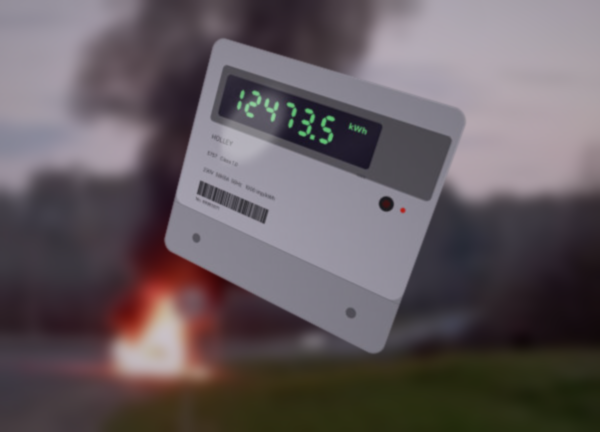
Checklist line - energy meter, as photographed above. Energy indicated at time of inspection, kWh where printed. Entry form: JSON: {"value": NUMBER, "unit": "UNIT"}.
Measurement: {"value": 12473.5, "unit": "kWh"}
